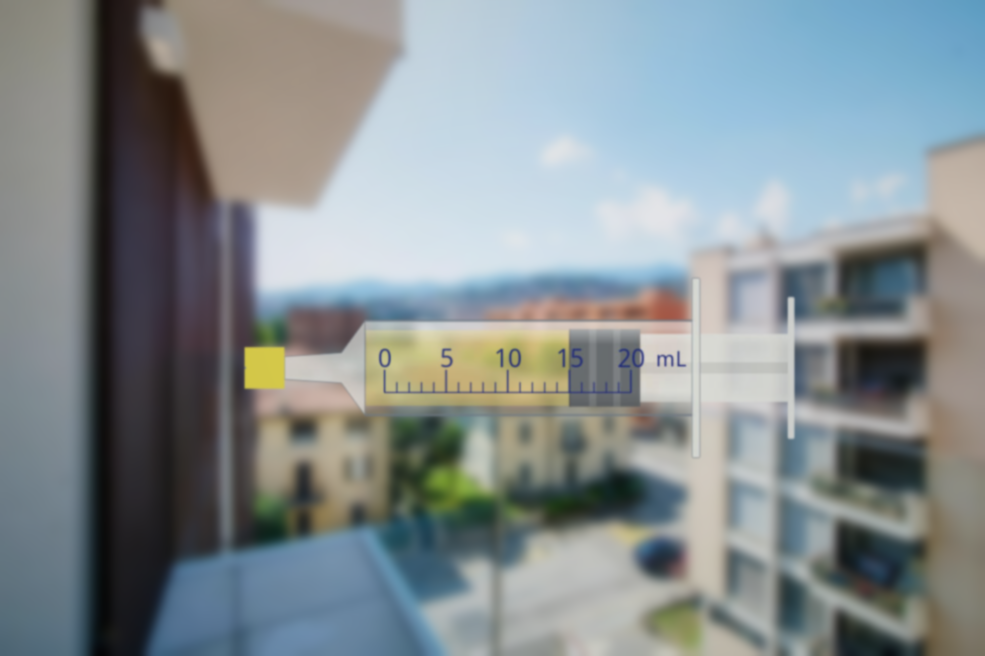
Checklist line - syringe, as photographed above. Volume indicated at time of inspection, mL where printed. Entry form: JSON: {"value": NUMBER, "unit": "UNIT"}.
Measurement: {"value": 15, "unit": "mL"}
